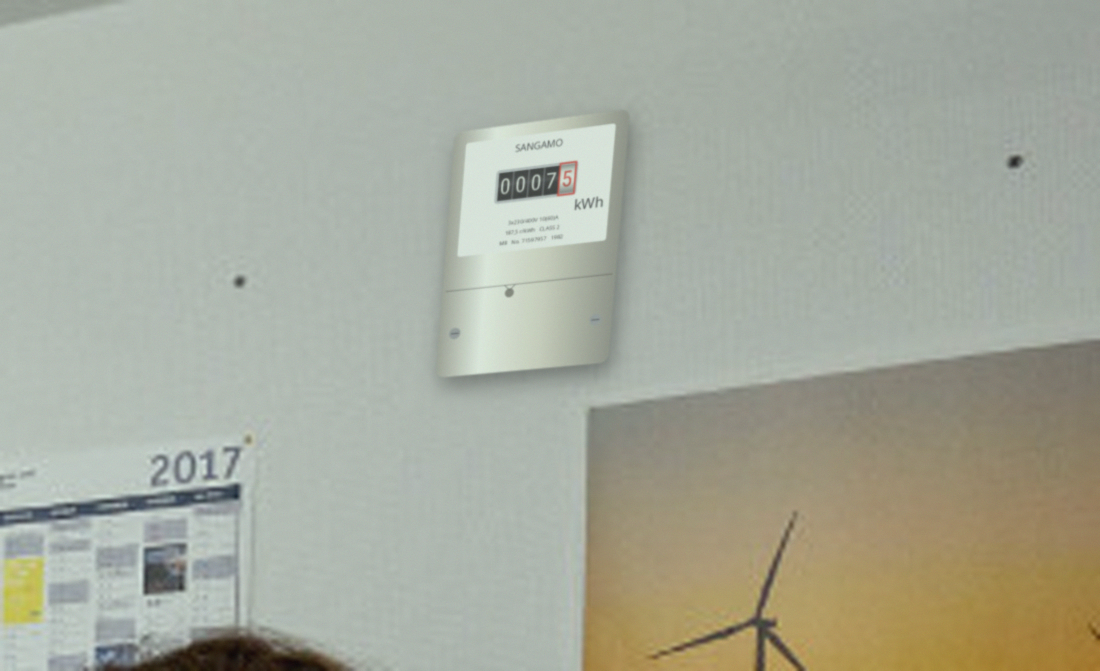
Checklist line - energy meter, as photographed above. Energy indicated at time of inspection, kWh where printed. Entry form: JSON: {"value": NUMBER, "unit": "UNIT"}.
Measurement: {"value": 7.5, "unit": "kWh"}
